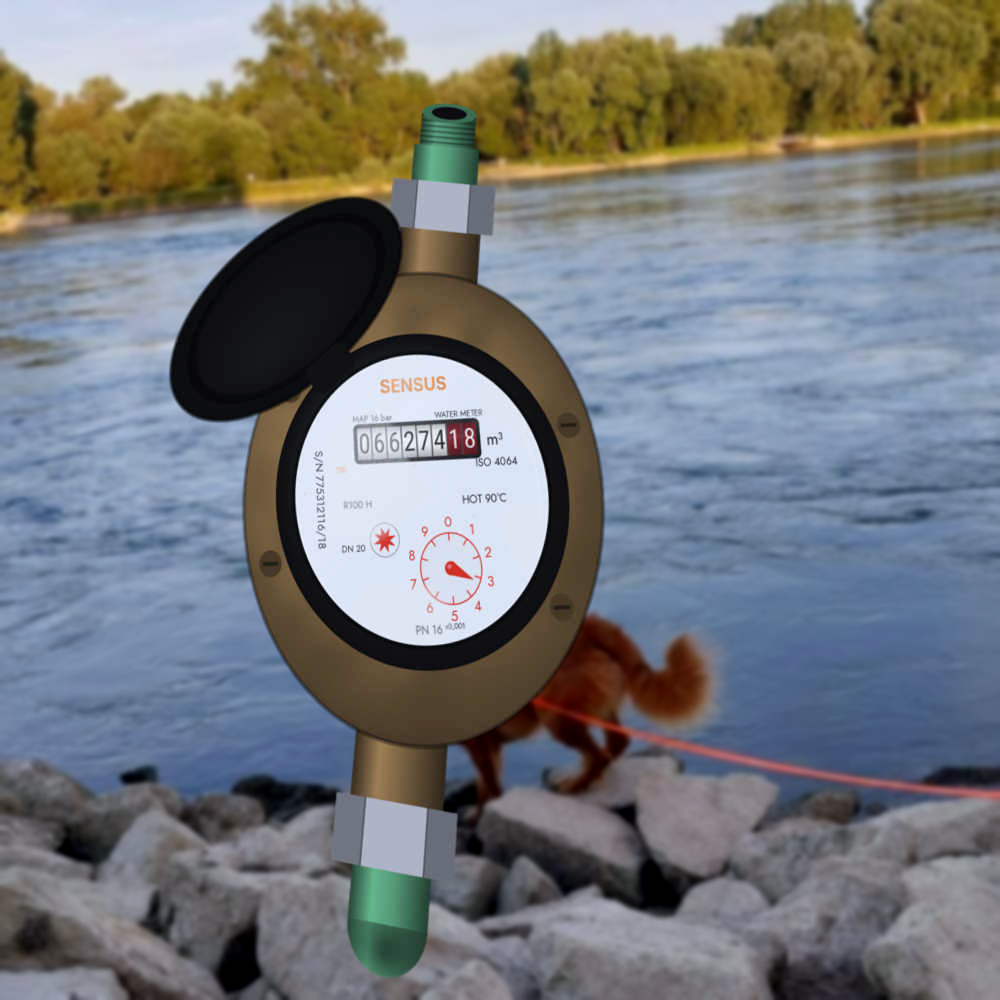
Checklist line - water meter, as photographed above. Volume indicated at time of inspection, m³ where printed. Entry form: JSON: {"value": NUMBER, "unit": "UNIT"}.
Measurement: {"value": 66274.183, "unit": "m³"}
